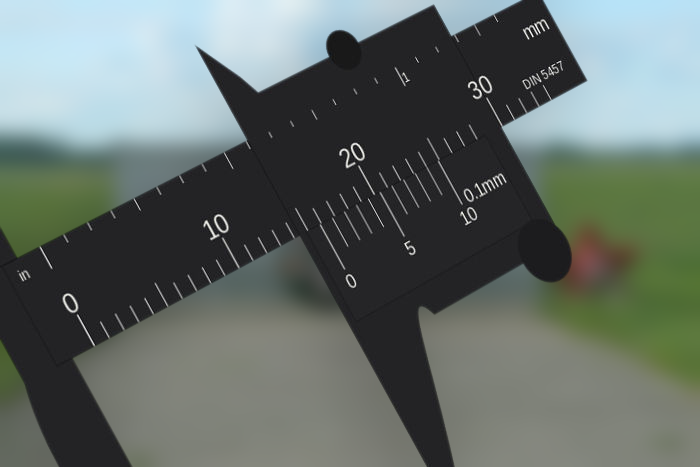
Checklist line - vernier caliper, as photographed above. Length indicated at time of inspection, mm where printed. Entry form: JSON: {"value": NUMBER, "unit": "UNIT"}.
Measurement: {"value": 15.9, "unit": "mm"}
